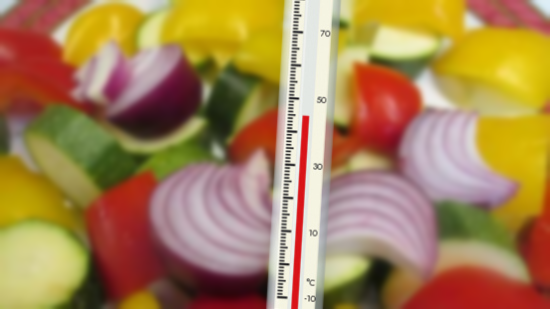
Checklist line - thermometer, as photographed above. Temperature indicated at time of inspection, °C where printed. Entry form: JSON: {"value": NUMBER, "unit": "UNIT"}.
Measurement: {"value": 45, "unit": "°C"}
